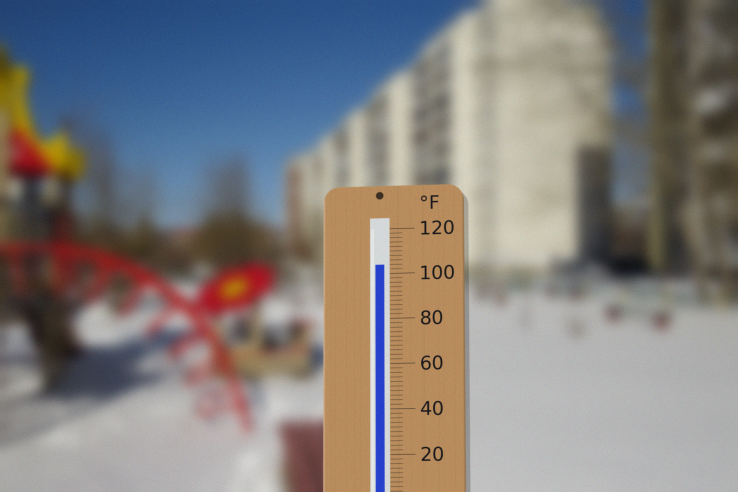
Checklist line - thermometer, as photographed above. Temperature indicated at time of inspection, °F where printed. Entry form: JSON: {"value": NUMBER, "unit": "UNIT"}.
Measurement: {"value": 104, "unit": "°F"}
